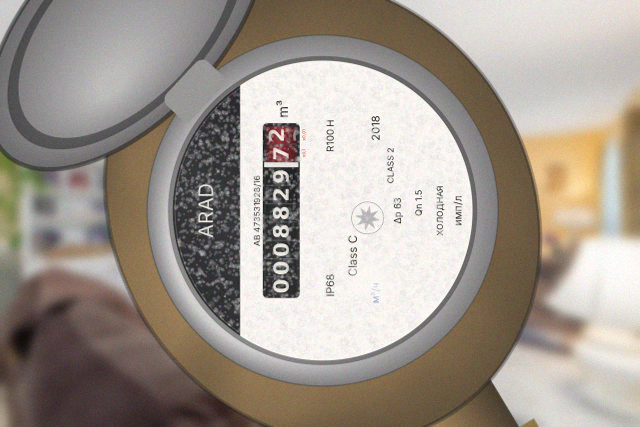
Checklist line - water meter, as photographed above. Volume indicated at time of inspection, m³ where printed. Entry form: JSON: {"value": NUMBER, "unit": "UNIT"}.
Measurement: {"value": 8829.72, "unit": "m³"}
